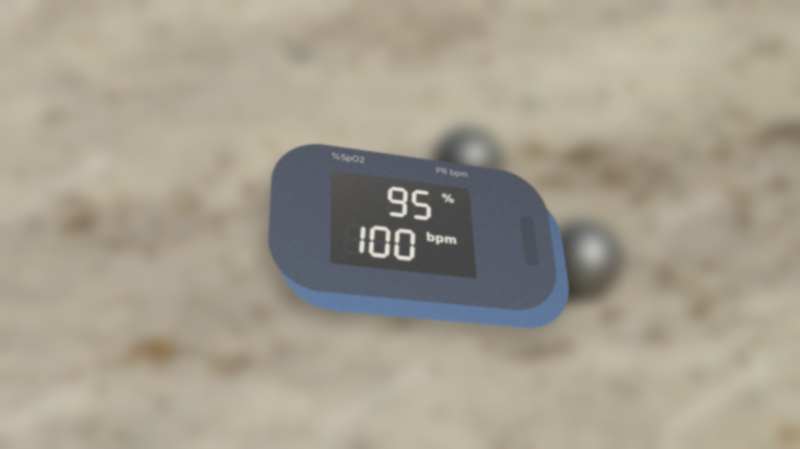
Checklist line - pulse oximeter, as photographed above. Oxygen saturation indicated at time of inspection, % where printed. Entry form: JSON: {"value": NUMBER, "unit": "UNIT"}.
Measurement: {"value": 95, "unit": "%"}
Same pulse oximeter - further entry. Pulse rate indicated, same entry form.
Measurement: {"value": 100, "unit": "bpm"}
